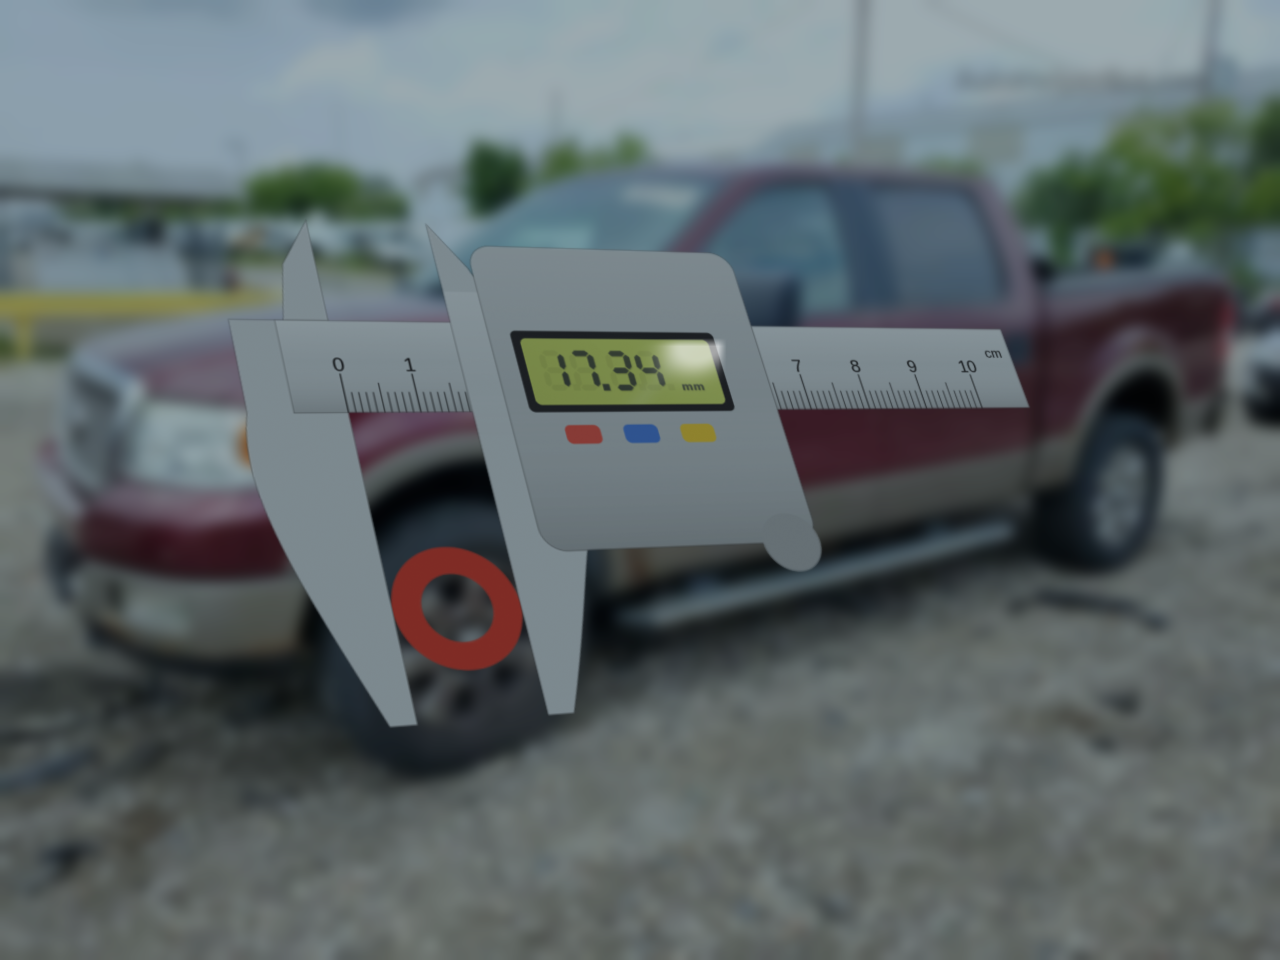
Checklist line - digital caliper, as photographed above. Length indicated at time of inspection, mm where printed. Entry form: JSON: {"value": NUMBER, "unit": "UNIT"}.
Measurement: {"value": 17.34, "unit": "mm"}
